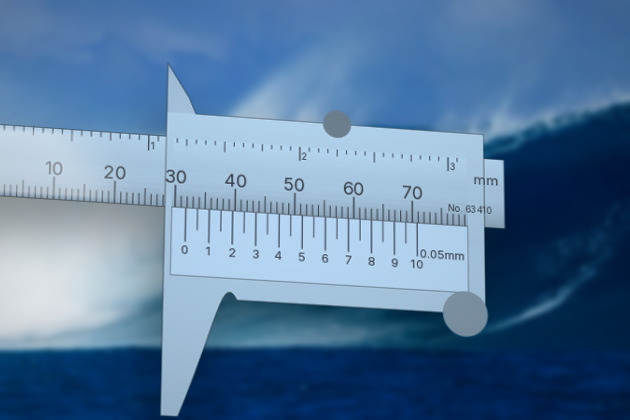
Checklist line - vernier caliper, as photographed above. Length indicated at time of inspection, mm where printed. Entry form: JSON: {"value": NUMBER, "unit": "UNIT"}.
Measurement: {"value": 31.8, "unit": "mm"}
